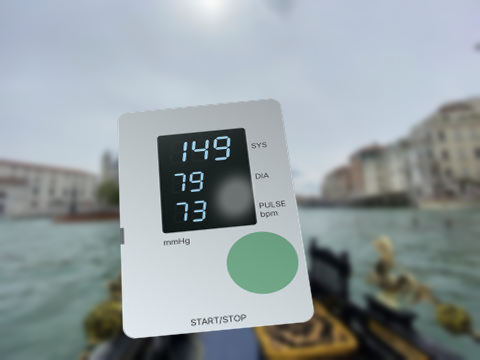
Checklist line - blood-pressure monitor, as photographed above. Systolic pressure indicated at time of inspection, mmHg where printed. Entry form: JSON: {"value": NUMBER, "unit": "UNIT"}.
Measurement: {"value": 149, "unit": "mmHg"}
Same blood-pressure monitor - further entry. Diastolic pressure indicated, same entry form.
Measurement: {"value": 79, "unit": "mmHg"}
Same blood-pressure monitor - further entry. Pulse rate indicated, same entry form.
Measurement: {"value": 73, "unit": "bpm"}
